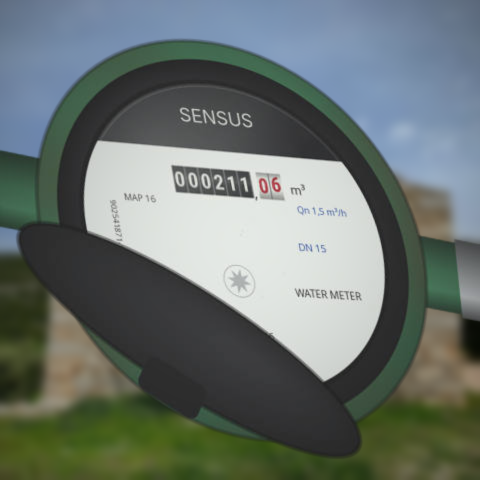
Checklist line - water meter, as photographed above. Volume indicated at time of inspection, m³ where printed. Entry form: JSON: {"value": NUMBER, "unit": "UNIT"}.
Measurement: {"value": 211.06, "unit": "m³"}
